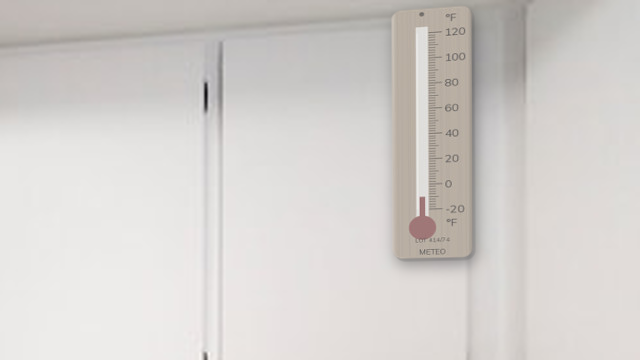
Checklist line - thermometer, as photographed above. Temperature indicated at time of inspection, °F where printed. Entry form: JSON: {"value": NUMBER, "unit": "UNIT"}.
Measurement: {"value": -10, "unit": "°F"}
